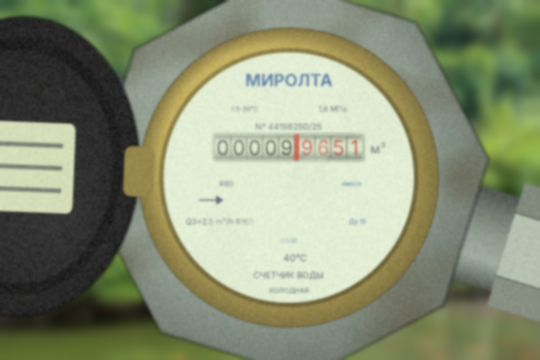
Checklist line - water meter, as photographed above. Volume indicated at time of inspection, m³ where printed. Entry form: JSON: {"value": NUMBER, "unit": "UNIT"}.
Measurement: {"value": 9.9651, "unit": "m³"}
